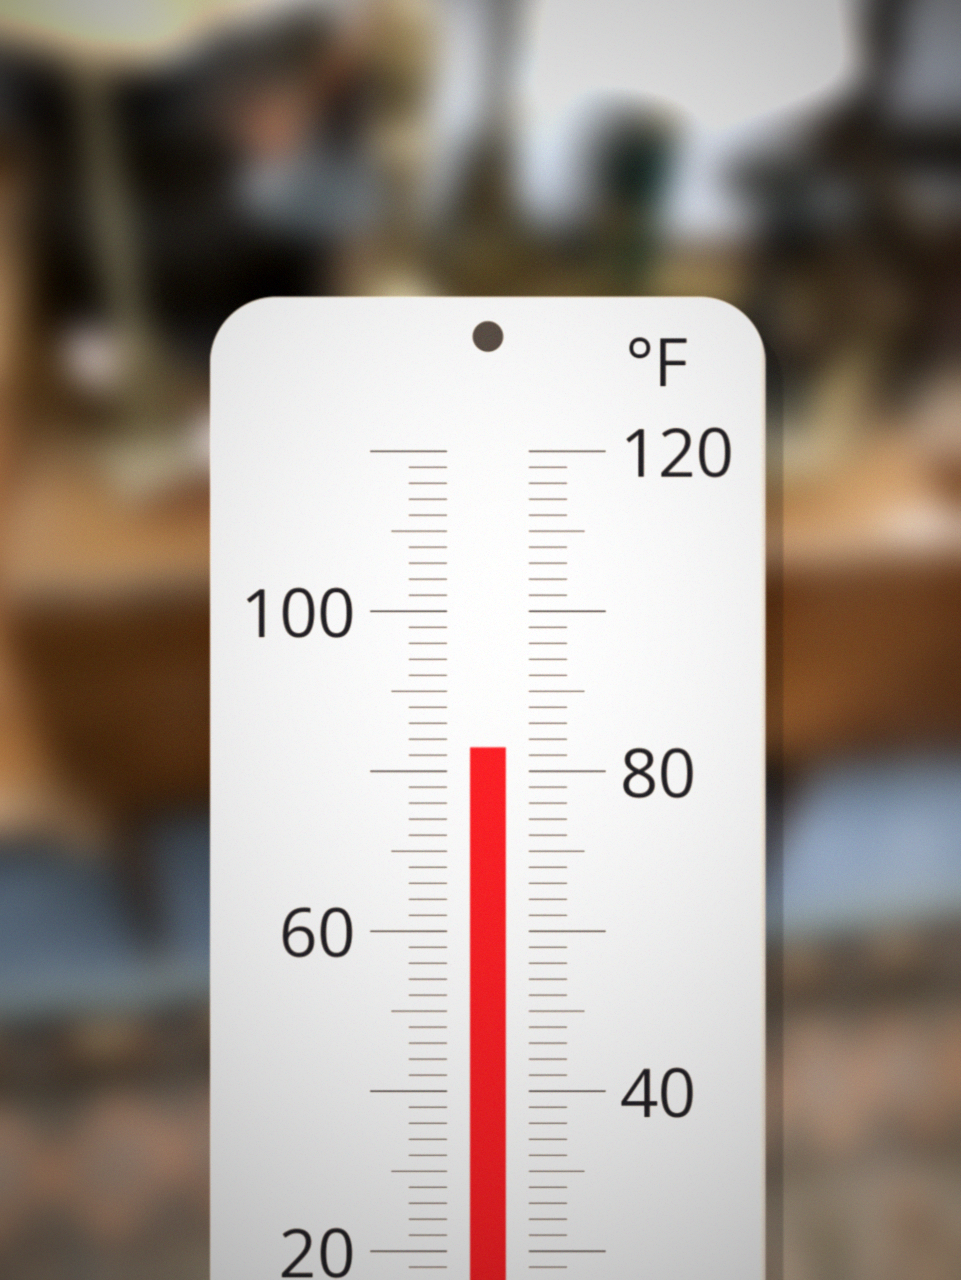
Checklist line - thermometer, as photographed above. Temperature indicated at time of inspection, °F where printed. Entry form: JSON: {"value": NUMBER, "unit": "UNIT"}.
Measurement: {"value": 83, "unit": "°F"}
